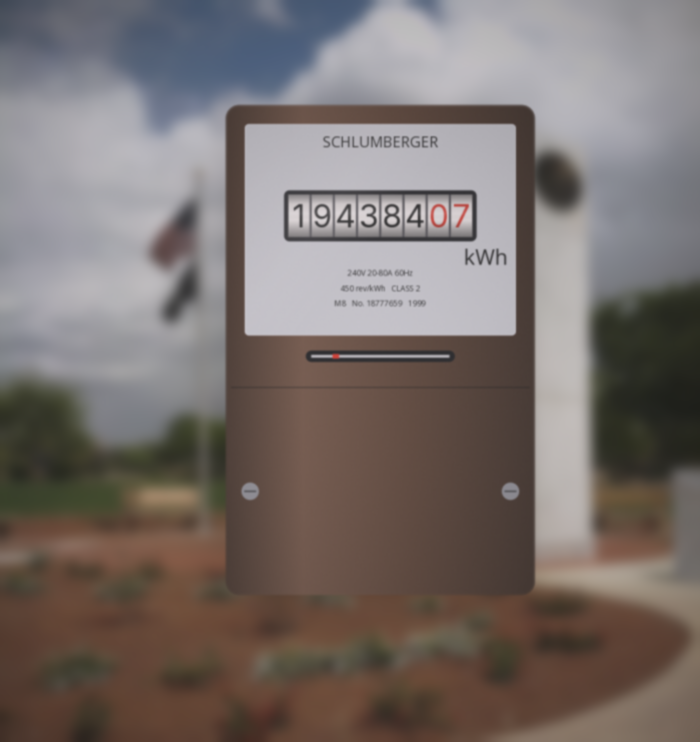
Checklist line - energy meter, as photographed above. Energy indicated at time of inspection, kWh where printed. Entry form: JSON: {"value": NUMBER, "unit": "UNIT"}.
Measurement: {"value": 194384.07, "unit": "kWh"}
